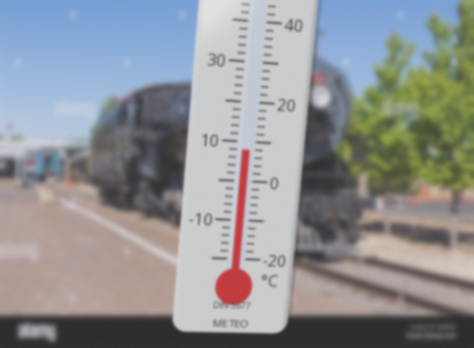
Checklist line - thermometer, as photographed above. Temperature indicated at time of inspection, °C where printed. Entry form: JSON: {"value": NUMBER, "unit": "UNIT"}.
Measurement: {"value": 8, "unit": "°C"}
